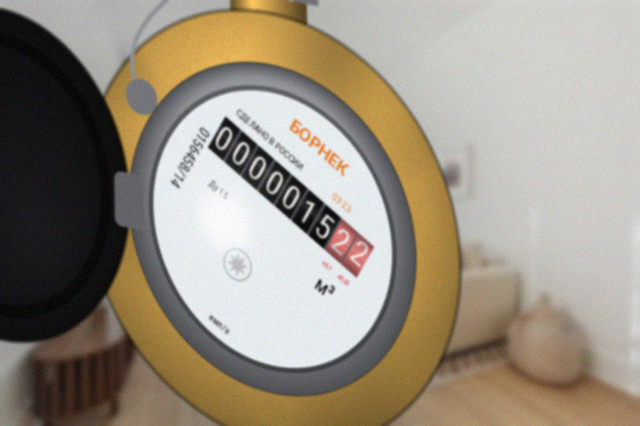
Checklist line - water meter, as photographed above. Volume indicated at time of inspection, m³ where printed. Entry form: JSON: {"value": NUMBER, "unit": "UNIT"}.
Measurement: {"value": 15.22, "unit": "m³"}
